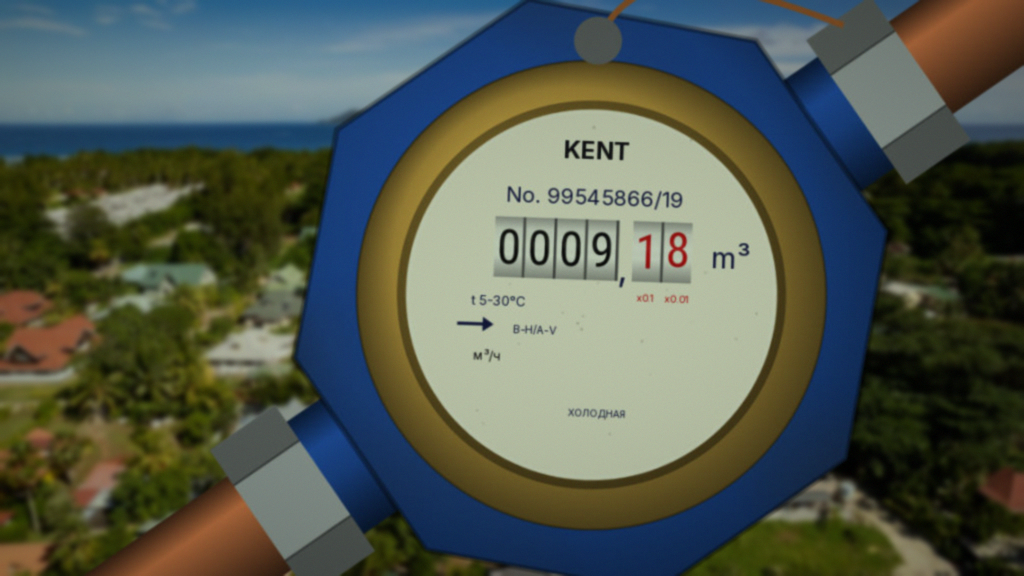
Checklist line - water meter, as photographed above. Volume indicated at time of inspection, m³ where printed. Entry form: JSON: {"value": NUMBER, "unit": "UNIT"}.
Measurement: {"value": 9.18, "unit": "m³"}
